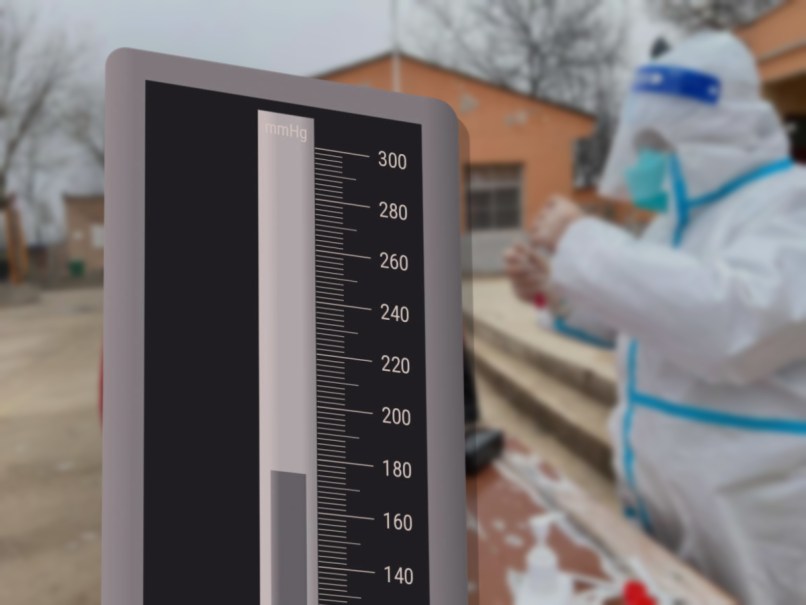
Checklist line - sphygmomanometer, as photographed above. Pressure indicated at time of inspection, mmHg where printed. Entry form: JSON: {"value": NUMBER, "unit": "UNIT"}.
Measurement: {"value": 174, "unit": "mmHg"}
